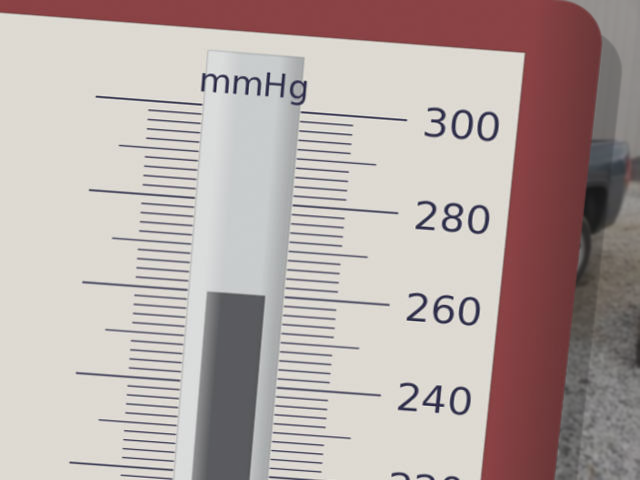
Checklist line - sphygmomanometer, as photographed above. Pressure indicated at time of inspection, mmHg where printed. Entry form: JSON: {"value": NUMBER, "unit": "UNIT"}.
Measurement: {"value": 260, "unit": "mmHg"}
